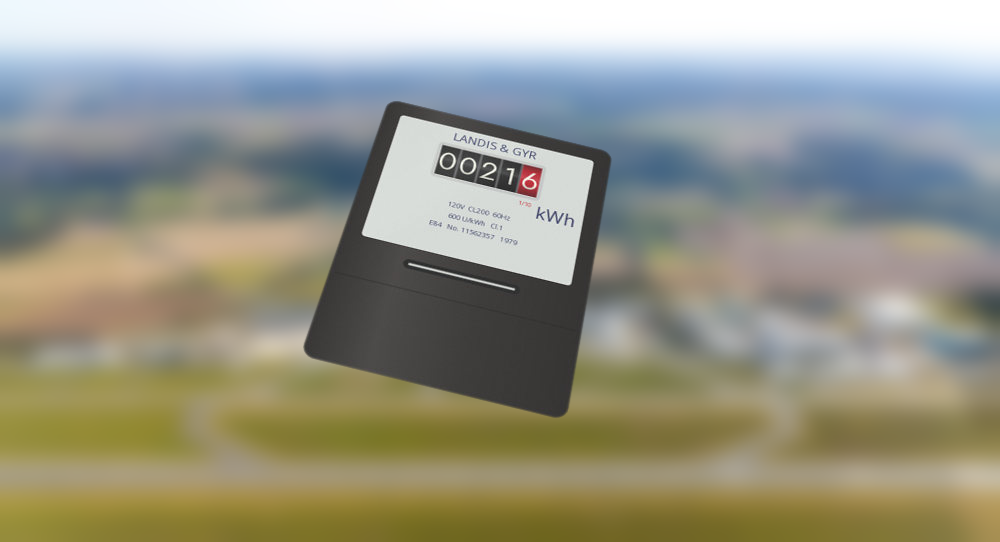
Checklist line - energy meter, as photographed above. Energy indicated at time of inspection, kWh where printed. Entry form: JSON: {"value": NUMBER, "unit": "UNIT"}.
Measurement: {"value": 21.6, "unit": "kWh"}
